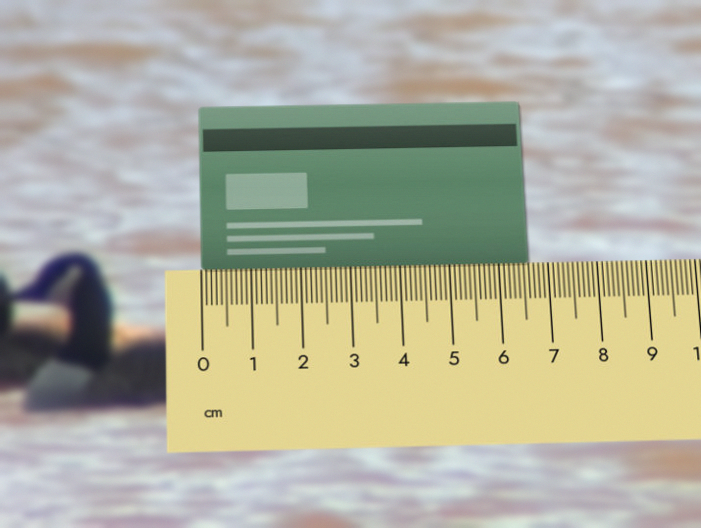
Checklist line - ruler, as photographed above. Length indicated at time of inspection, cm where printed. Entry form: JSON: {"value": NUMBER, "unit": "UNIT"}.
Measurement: {"value": 6.6, "unit": "cm"}
